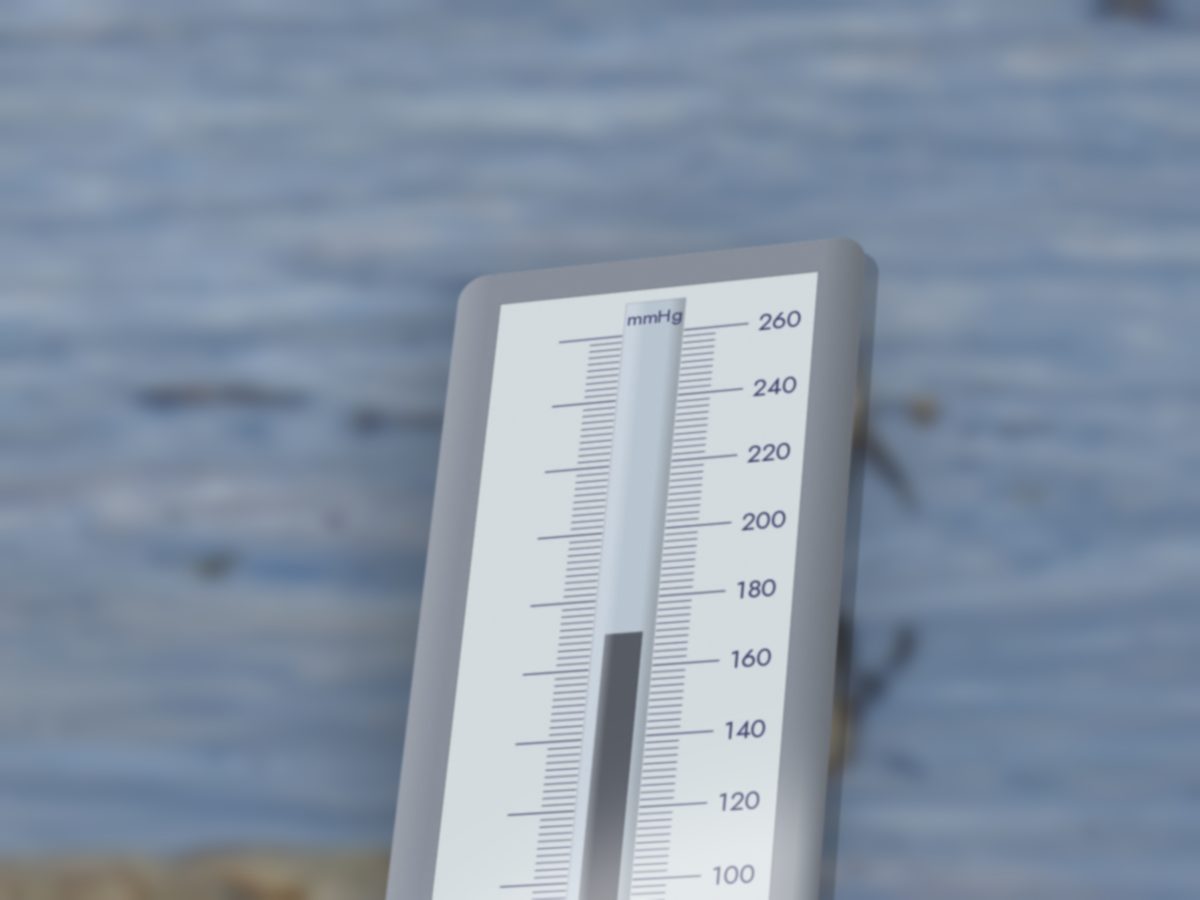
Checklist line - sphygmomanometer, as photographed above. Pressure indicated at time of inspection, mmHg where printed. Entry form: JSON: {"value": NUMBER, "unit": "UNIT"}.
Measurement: {"value": 170, "unit": "mmHg"}
